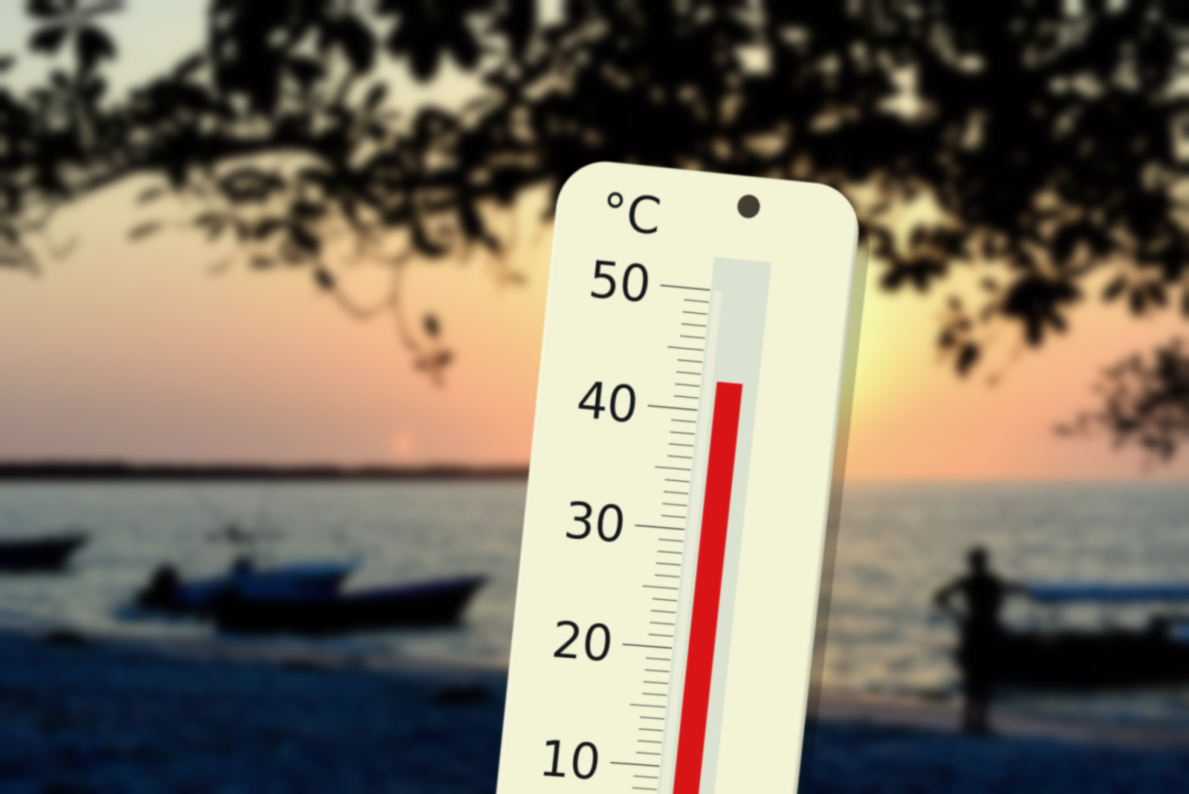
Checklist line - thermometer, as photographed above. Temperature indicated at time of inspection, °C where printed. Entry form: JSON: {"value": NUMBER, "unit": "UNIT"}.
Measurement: {"value": 42.5, "unit": "°C"}
